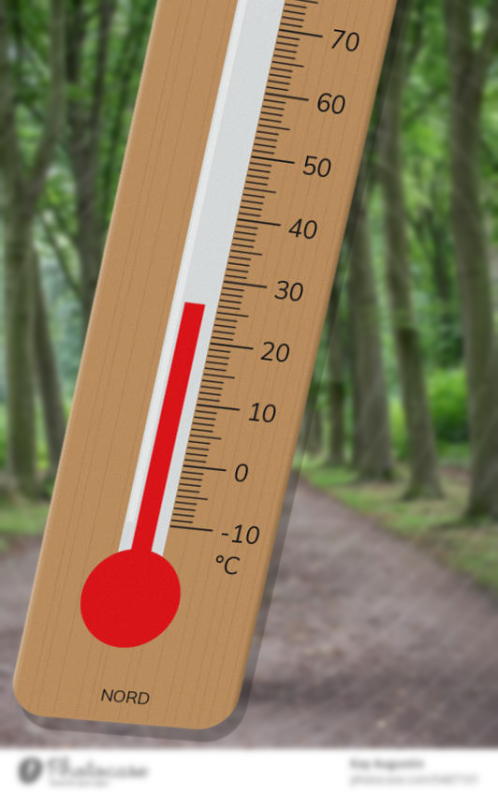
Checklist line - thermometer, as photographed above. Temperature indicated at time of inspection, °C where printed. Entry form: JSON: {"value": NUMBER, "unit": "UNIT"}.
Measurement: {"value": 26, "unit": "°C"}
